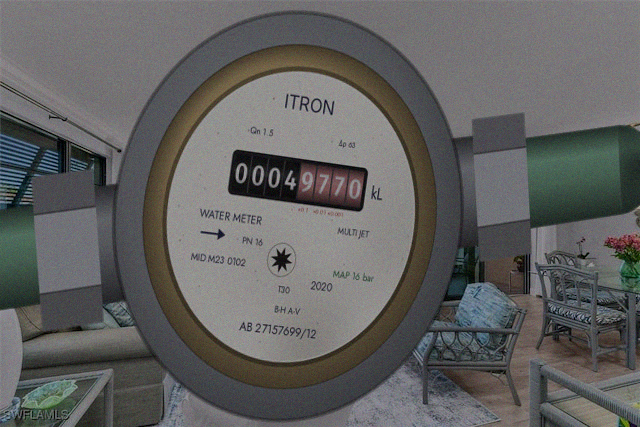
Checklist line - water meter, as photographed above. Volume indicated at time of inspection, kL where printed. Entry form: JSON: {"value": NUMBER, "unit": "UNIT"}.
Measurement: {"value": 4.9770, "unit": "kL"}
